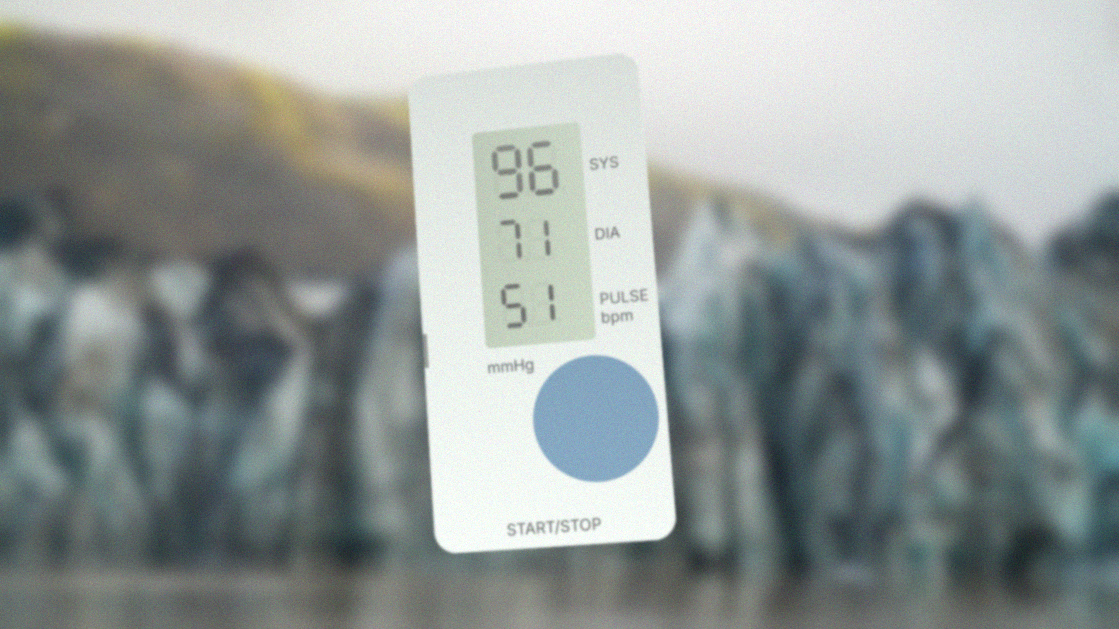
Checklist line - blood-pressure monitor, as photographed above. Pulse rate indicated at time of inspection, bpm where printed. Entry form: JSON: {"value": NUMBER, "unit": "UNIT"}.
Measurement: {"value": 51, "unit": "bpm"}
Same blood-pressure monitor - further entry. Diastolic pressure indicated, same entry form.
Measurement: {"value": 71, "unit": "mmHg"}
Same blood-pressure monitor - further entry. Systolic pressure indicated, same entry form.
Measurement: {"value": 96, "unit": "mmHg"}
